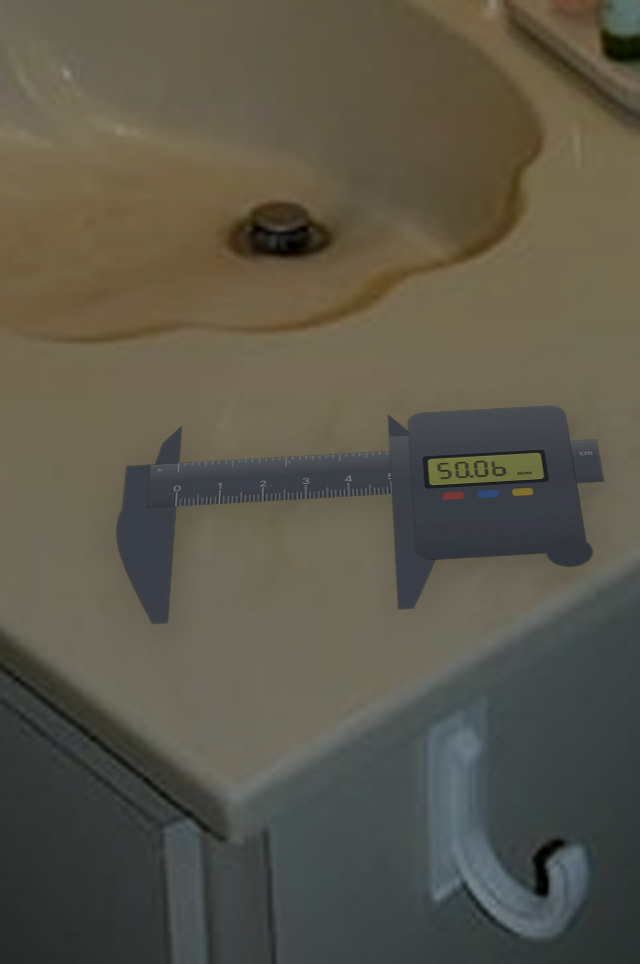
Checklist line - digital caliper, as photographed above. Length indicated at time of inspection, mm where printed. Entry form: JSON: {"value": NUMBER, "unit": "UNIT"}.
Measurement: {"value": 50.06, "unit": "mm"}
